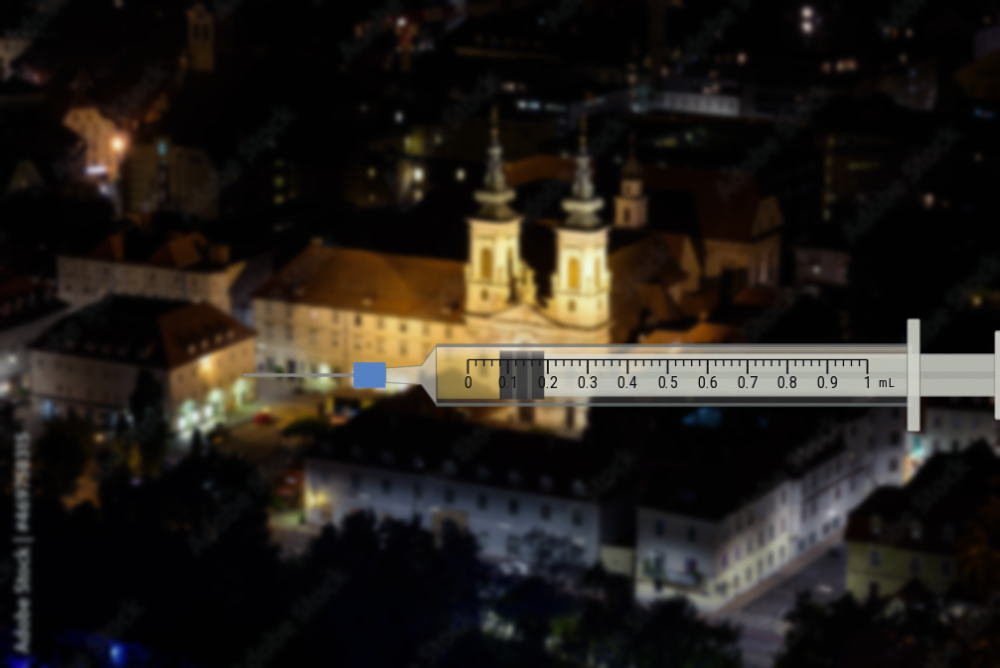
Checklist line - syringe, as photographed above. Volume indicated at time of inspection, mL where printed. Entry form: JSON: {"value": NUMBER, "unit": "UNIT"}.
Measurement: {"value": 0.08, "unit": "mL"}
